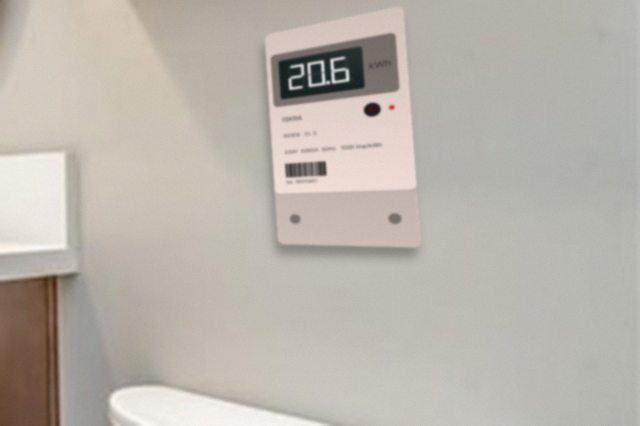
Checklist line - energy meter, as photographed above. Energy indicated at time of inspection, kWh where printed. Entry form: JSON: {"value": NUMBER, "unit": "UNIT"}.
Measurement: {"value": 20.6, "unit": "kWh"}
